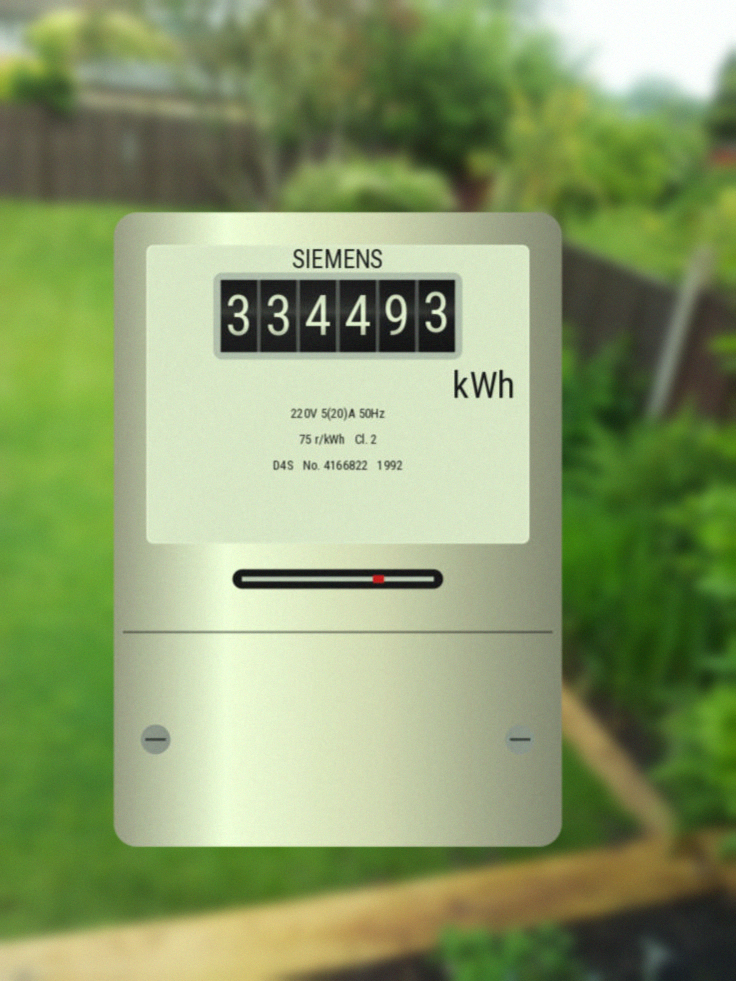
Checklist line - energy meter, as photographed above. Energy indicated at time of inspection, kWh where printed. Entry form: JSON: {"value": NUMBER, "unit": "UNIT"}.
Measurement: {"value": 334493, "unit": "kWh"}
